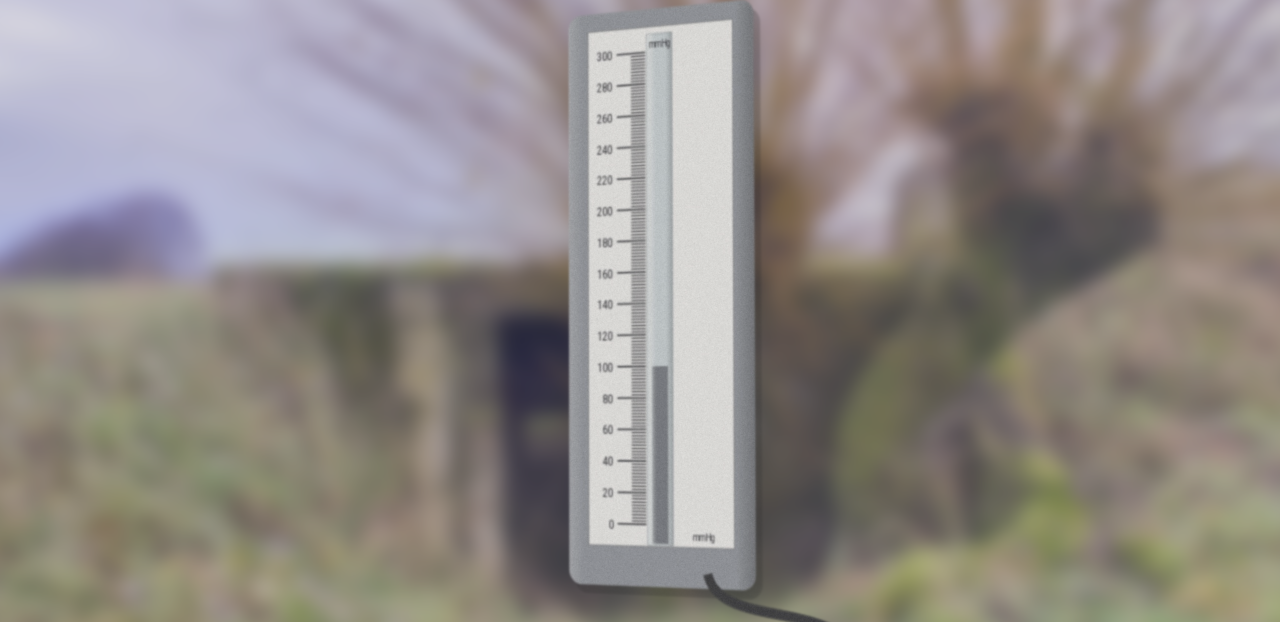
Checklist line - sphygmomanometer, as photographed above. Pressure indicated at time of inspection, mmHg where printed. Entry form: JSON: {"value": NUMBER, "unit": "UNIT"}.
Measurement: {"value": 100, "unit": "mmHg"}
